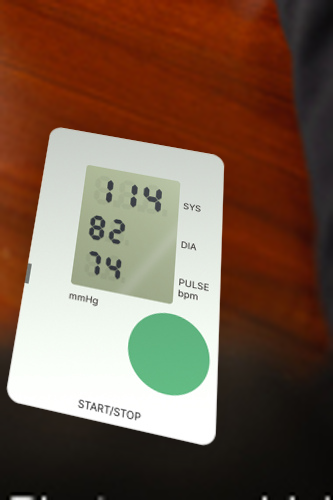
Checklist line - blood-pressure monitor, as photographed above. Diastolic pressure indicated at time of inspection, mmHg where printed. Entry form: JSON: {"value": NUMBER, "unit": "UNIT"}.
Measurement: {"value": 82, "unit": "mmHg"}
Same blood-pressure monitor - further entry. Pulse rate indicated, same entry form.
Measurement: {"value": 74, "unit": "bpm"}
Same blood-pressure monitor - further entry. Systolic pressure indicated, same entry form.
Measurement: {"value": 114, "unit": "mmHg"}
